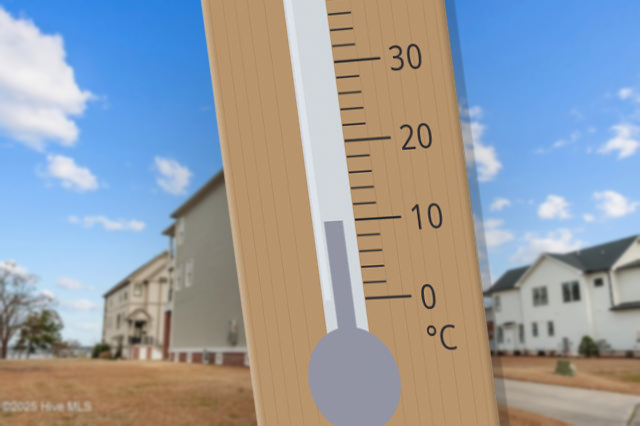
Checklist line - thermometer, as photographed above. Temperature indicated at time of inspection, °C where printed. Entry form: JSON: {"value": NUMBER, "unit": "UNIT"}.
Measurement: {"value": 10, "unit": "°C"}
